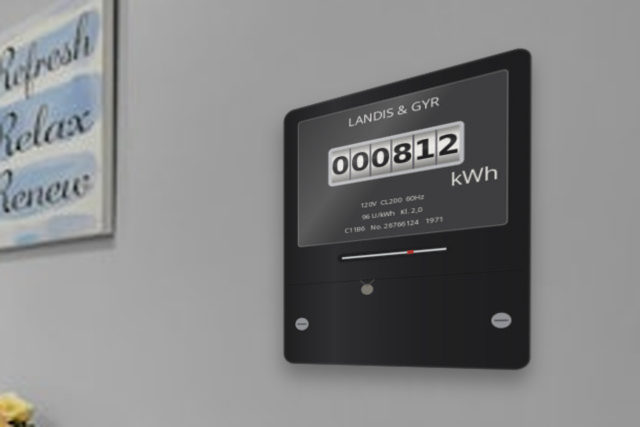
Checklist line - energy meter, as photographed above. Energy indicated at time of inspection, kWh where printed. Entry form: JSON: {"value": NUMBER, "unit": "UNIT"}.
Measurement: {"value": 812, "unit": "kWh"}
